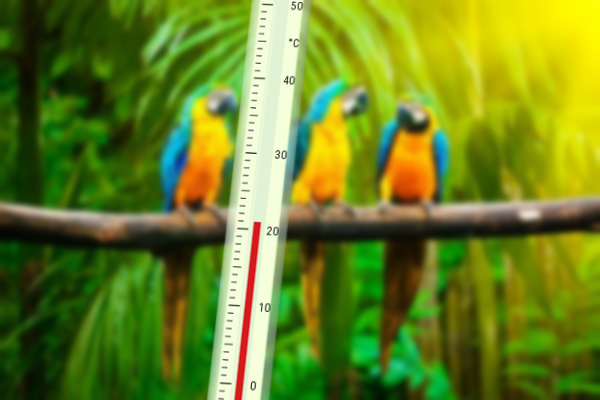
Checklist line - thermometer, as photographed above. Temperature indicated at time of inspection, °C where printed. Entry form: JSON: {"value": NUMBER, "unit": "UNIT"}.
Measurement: {"value": 21, "unit": "°C"}
